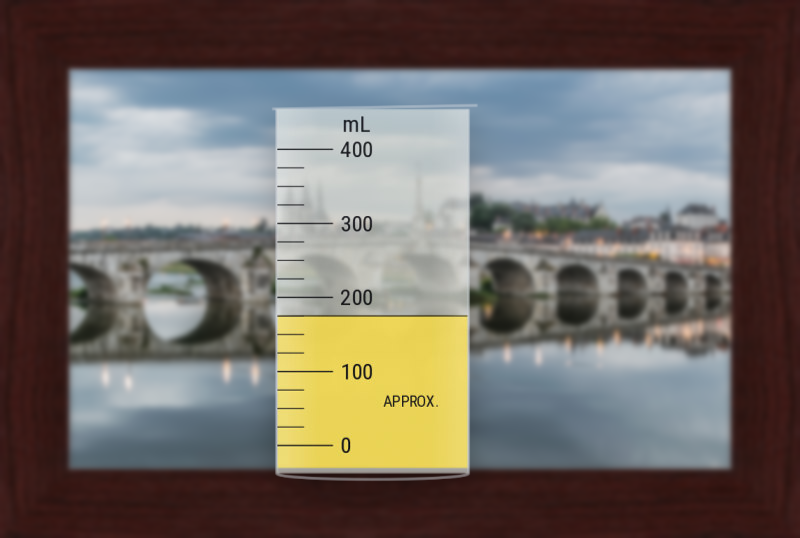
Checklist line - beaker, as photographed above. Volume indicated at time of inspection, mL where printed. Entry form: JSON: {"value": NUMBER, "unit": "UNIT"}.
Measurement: {"value": 175, "unit": "mL"}
